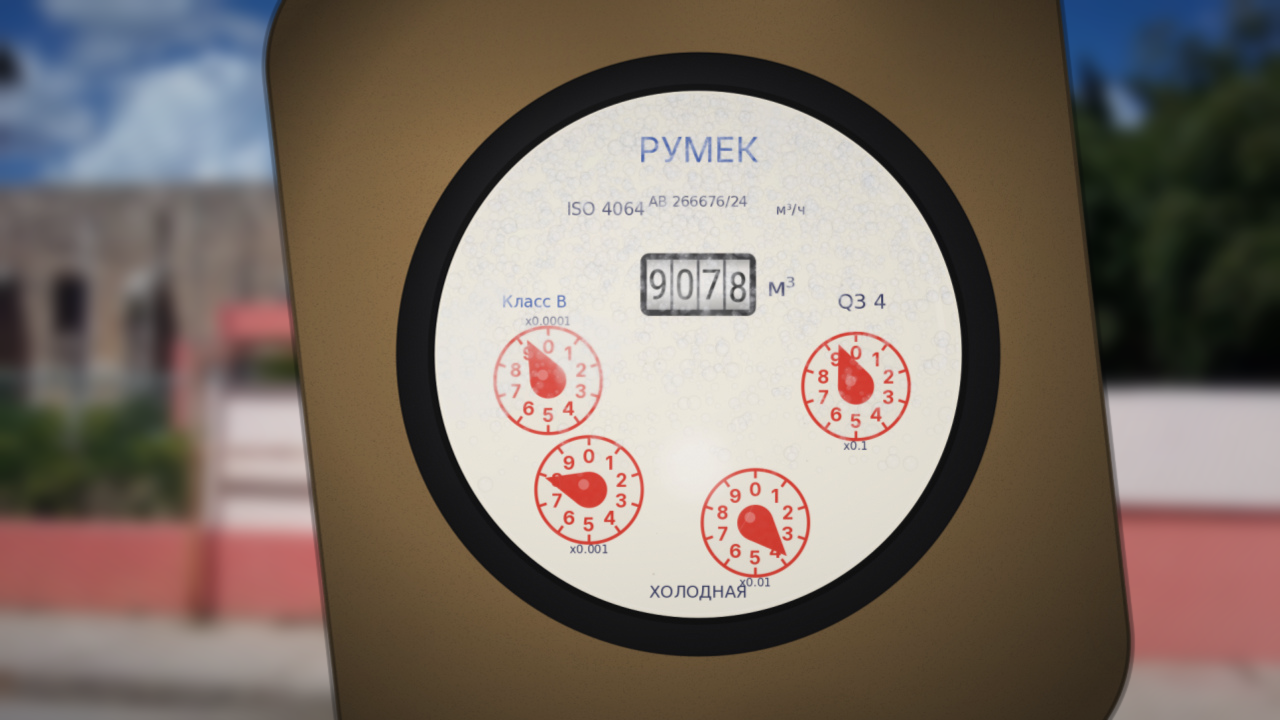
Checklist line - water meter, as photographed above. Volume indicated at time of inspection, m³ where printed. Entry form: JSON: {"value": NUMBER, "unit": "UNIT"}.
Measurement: {"value": 9077.9379, "unit": "m³"}
